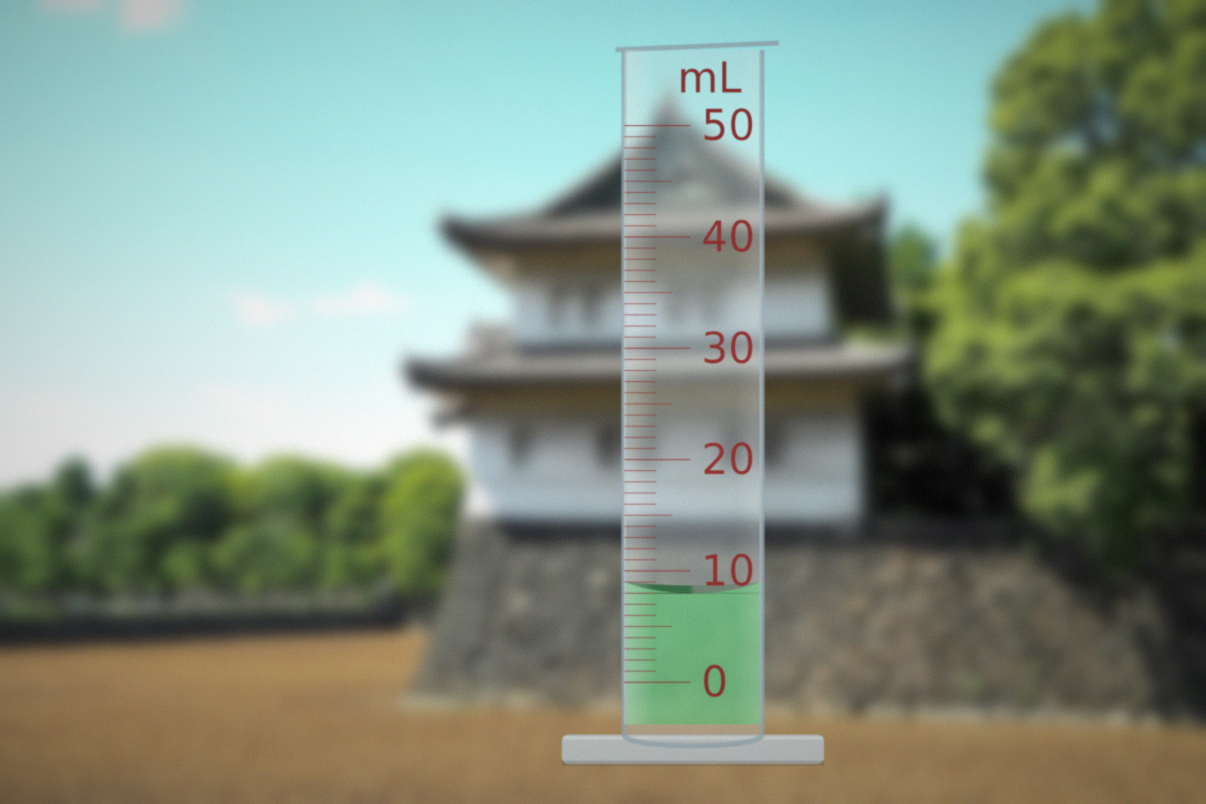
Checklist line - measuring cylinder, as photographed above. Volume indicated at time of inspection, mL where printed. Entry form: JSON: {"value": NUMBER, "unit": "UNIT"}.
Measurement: {"value": 8, "unit": "mL"}
